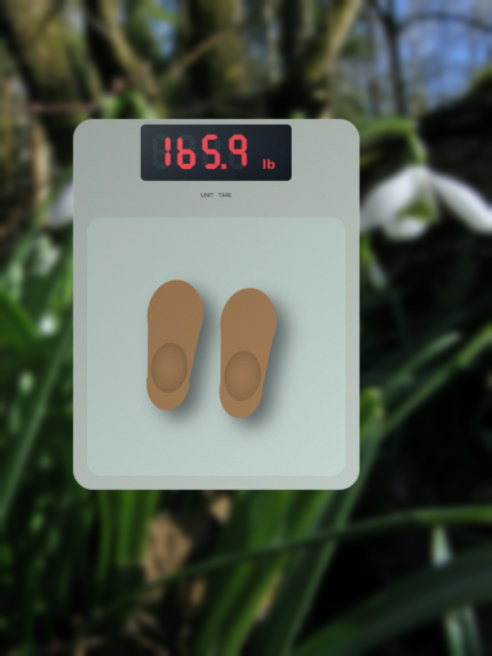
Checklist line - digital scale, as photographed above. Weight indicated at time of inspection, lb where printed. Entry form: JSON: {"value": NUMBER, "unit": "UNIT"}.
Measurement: {"value": 165.9, "unit": "lb"}
